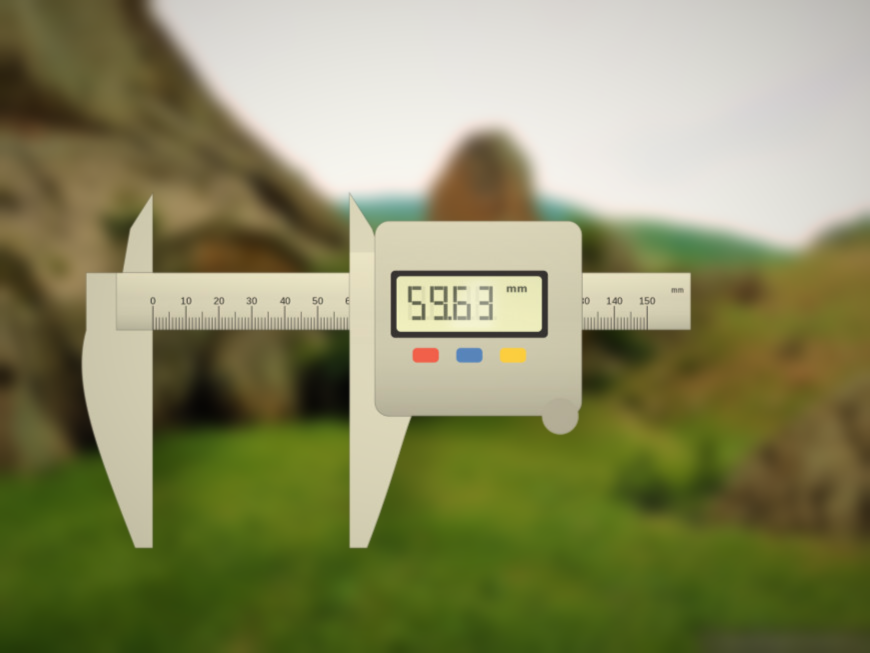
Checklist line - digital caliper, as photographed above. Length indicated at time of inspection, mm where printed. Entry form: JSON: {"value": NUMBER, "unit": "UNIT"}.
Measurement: {"value": 59.63, "unit": "mm"}
